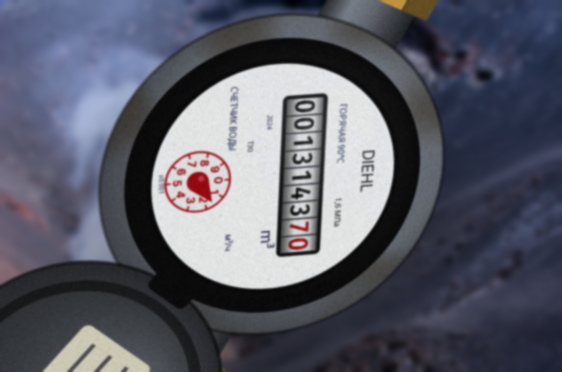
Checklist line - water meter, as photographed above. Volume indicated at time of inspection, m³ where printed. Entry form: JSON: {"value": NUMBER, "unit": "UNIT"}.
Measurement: {"value": 13143.701, "unit": "m³"}
